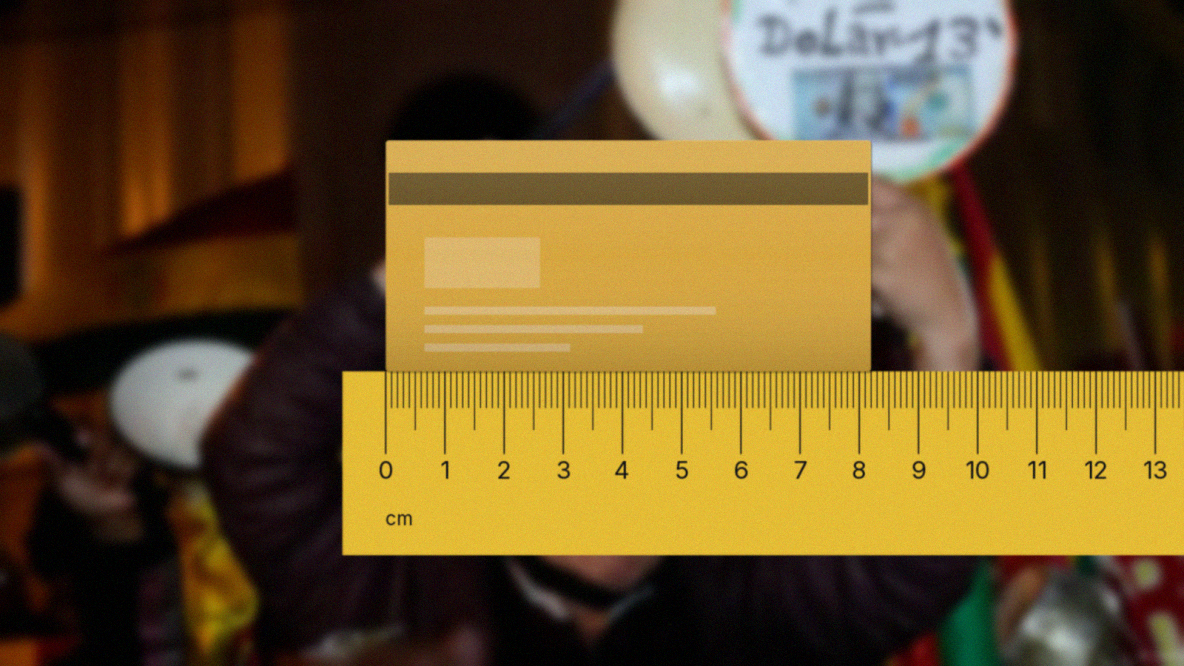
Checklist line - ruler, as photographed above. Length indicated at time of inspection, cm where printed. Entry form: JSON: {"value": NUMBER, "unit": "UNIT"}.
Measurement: {"value": 8.2, "unit": "cm"}
